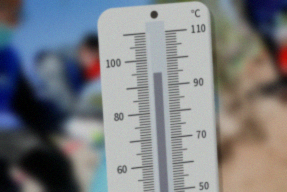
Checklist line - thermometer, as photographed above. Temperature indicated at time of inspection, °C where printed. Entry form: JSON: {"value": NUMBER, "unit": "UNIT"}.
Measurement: {"value": 95, "unit": "°C"}
